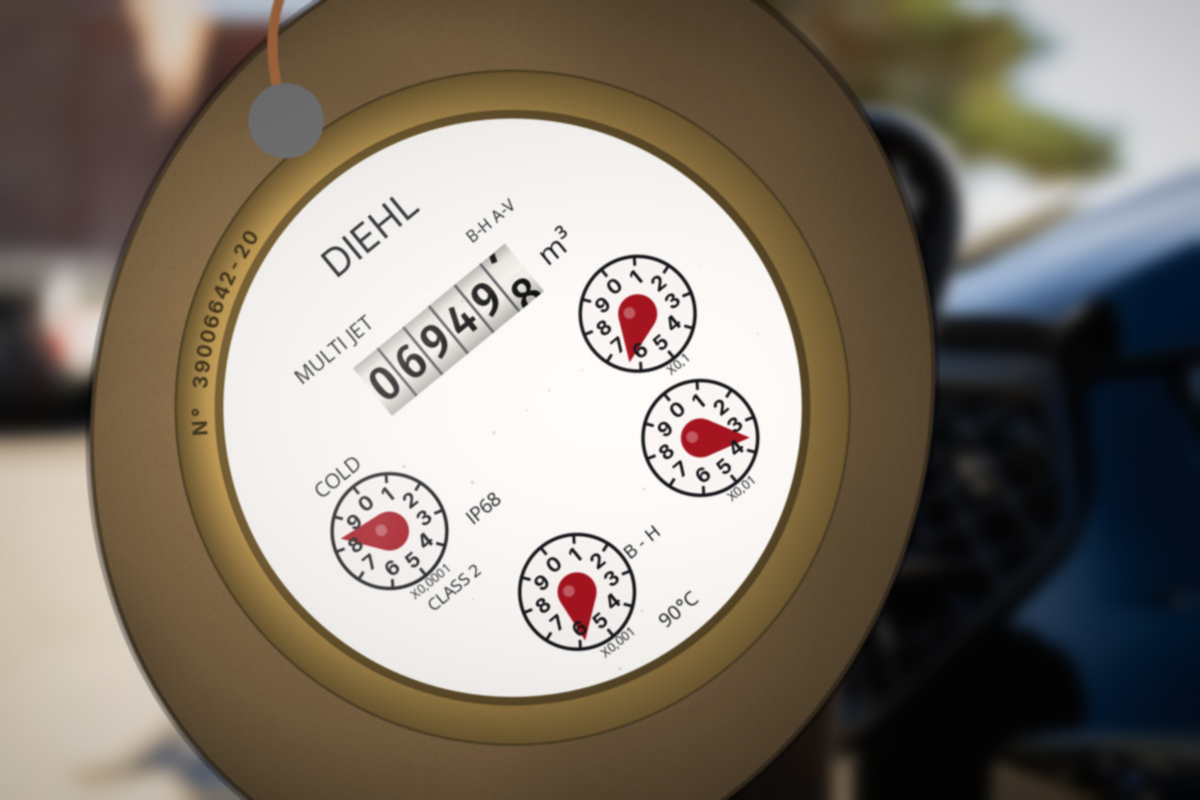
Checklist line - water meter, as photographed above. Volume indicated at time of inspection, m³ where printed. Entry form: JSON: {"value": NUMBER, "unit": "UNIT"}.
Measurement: {"value": 69497.6358, "unit": "m³"}
